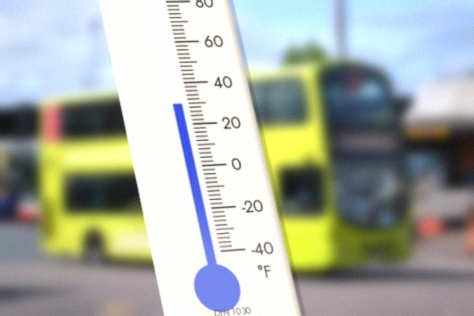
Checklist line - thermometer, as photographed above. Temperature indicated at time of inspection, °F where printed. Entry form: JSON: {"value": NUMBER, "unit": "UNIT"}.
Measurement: {"value": 30, "unit": "°F"}
